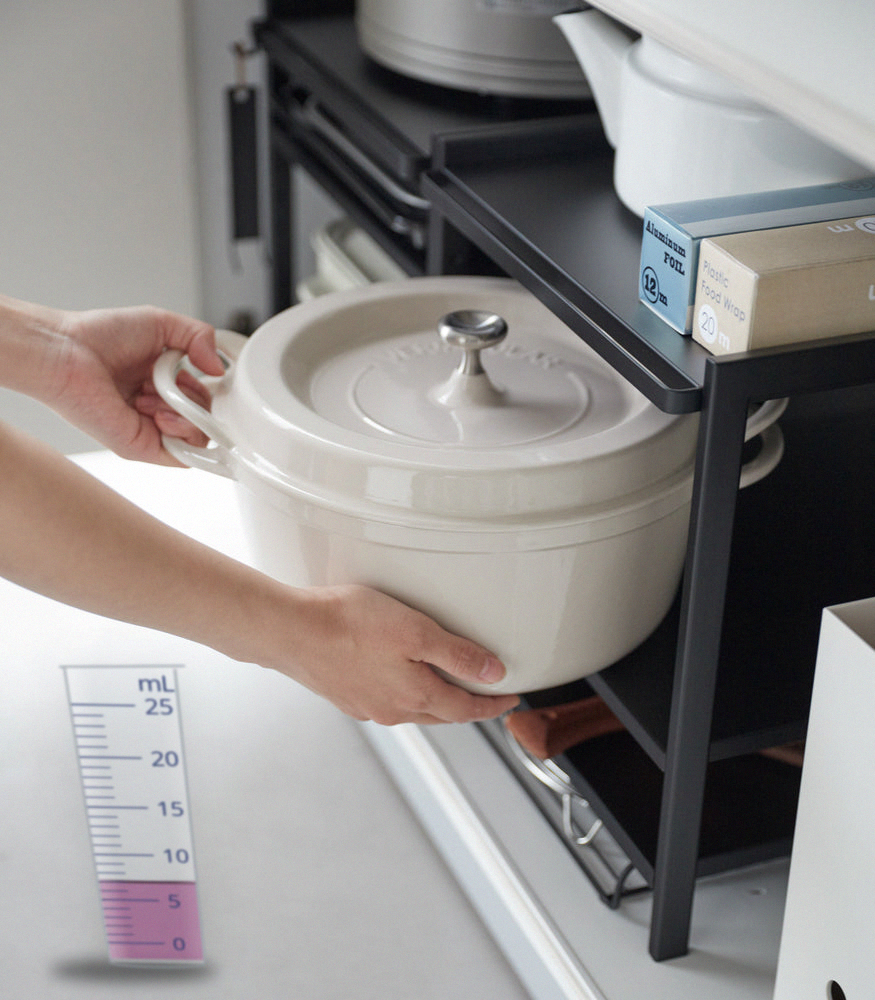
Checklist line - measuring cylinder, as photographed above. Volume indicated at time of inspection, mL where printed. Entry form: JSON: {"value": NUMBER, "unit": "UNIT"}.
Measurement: {"value": 7, "unit": "mL"}
